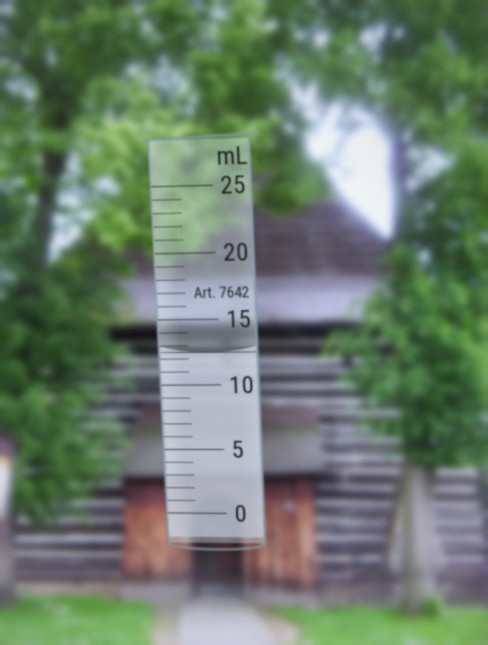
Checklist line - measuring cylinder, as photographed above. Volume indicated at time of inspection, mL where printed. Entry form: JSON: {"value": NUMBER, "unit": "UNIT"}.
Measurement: {"value": 12.5, "unit": "mL"}
